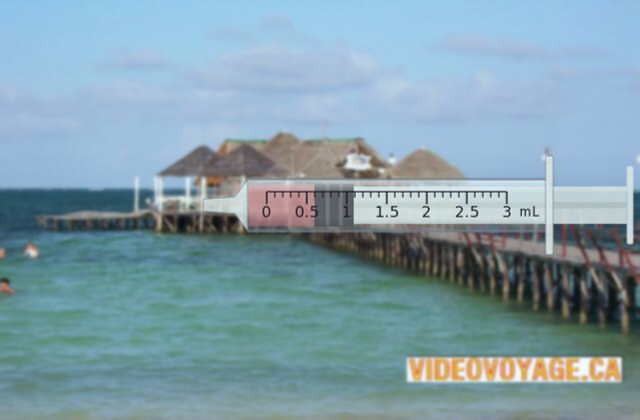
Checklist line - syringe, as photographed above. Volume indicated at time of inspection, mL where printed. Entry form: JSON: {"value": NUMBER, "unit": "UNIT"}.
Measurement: {"value": 0.6, "unit": "mL"}
